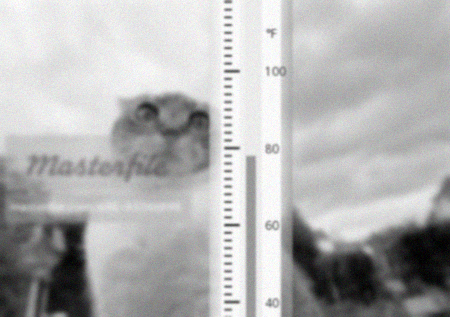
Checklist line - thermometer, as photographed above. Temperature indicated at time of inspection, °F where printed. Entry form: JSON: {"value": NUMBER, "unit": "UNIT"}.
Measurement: {"value": 78, "unit": "°F"}
